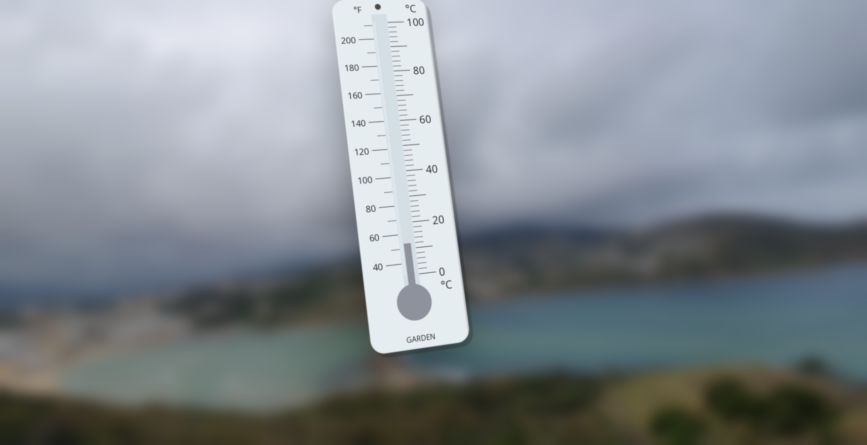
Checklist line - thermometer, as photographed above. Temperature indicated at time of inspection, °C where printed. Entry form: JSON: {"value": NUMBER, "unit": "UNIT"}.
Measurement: {"value": 12, "unit": "°C"}
